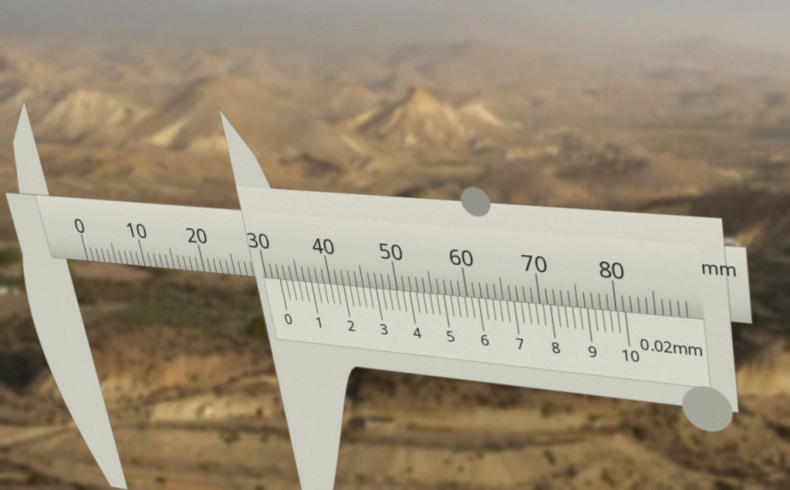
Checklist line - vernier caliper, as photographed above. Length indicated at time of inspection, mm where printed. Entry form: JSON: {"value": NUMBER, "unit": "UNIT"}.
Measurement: {"value": 32.2, "unit": "mm"}
